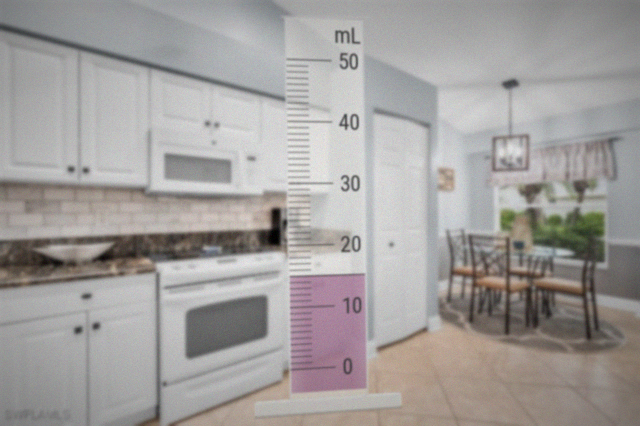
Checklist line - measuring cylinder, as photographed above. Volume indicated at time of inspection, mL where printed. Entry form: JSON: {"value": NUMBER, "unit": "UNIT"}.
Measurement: {"value": 15, "unit": "mL"}
